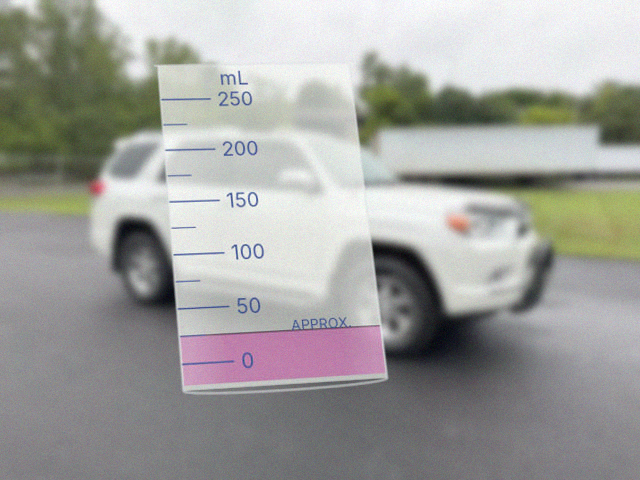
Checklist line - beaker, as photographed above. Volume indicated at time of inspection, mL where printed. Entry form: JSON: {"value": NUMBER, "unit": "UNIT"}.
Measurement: {"value": 25, "unit": "mL"}
